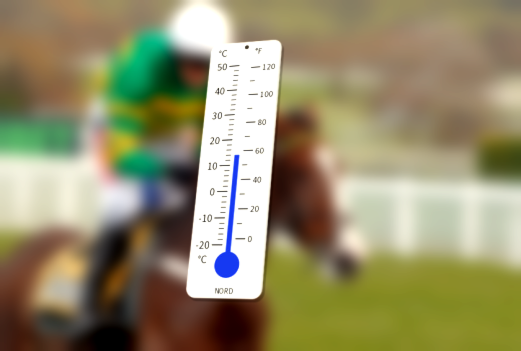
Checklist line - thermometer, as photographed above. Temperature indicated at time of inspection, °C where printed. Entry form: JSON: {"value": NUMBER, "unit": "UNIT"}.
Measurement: {"value": 14, "unit": "°C"}
